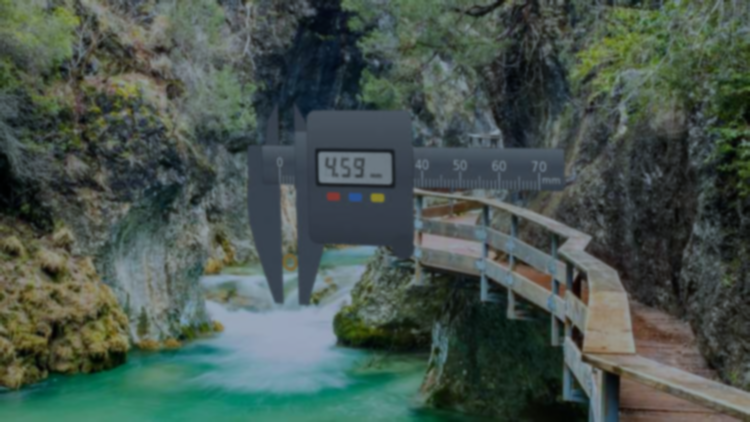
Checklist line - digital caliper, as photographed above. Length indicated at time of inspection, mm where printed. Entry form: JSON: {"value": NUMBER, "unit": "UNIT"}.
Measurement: {"value": 4.59, "unit": "mm"}
